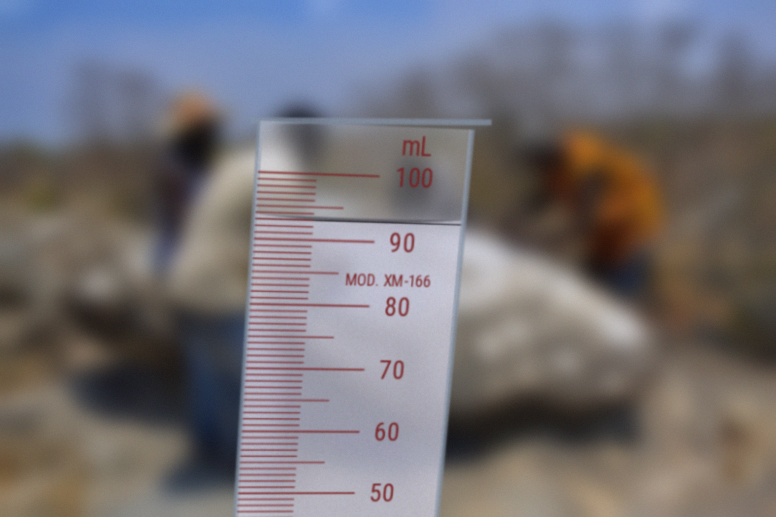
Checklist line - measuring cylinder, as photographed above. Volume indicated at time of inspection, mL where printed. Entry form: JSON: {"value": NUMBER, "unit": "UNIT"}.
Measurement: {"value": 93, "unit": "mL"}
